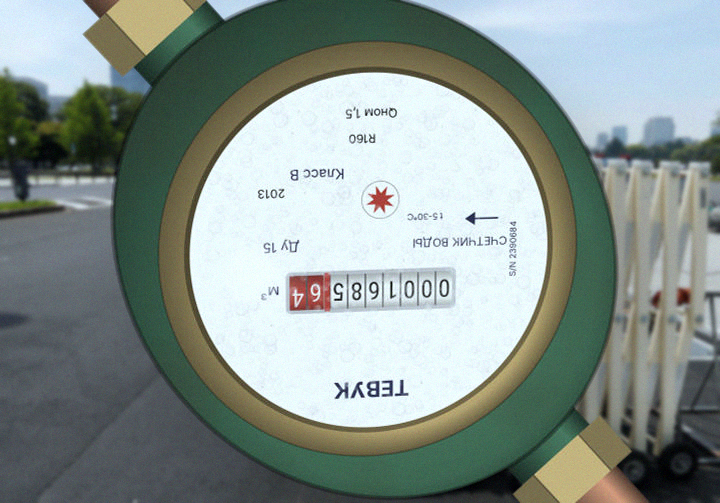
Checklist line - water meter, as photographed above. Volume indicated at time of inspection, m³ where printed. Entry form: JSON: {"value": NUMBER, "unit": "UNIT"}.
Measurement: {"value": 1685.64, "unit": "m³"}
